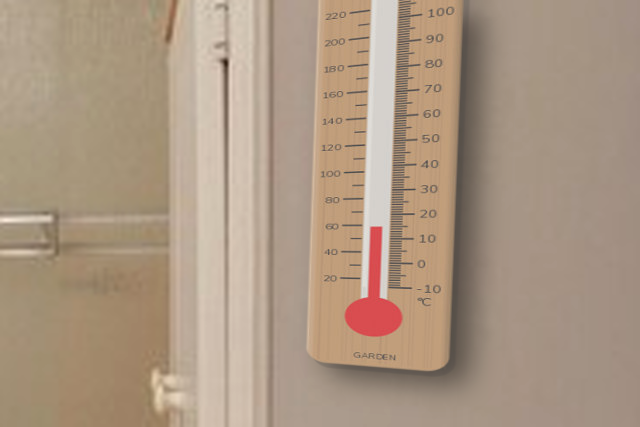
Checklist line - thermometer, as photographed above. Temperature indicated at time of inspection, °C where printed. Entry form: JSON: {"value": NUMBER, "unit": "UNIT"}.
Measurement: {"value": 15, "unit": "°C"}
